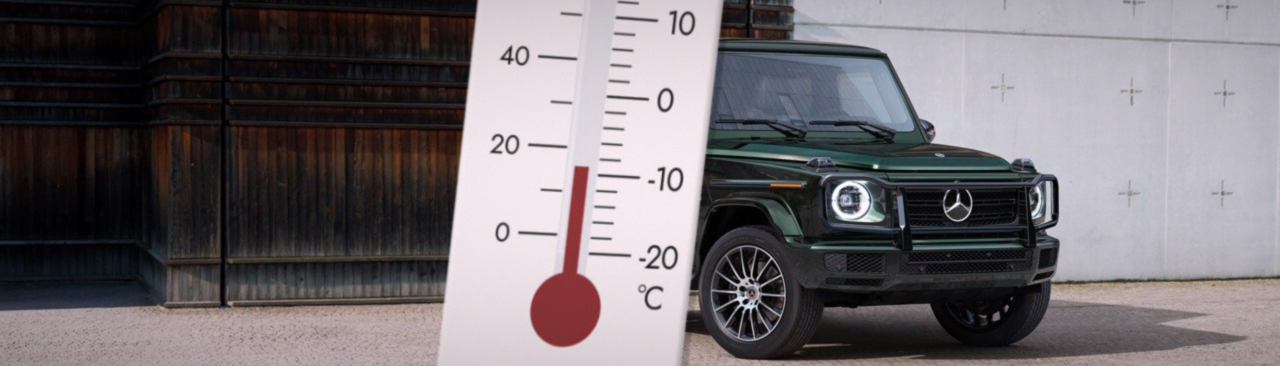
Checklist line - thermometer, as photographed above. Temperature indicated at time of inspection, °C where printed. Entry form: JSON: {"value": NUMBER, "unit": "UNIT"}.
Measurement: {"value": -9, "unit": "°C"}
